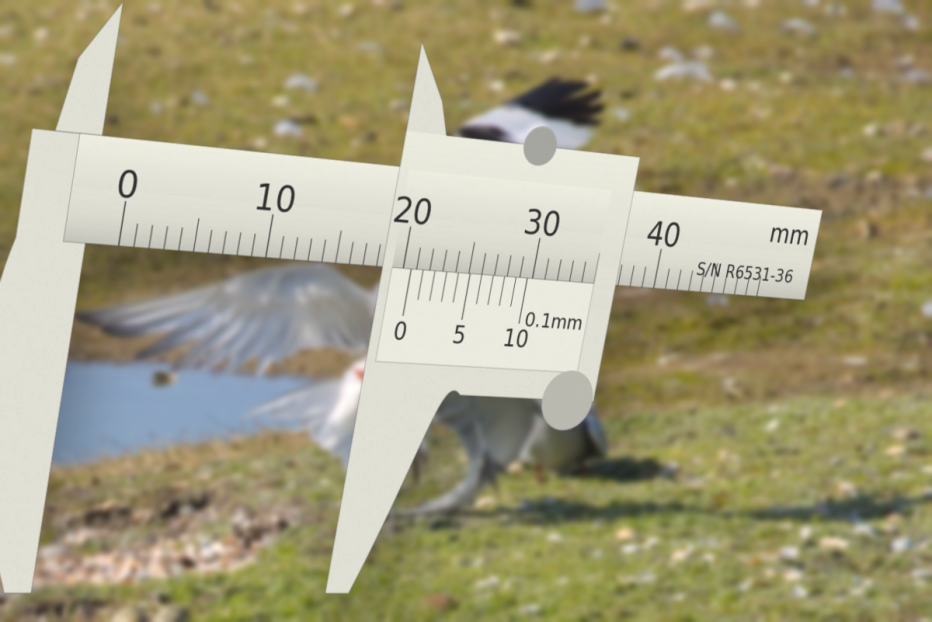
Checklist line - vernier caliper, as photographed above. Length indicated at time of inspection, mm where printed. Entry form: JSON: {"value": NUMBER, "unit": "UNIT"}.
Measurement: {"value": 20.6, "unit": "mm"}
